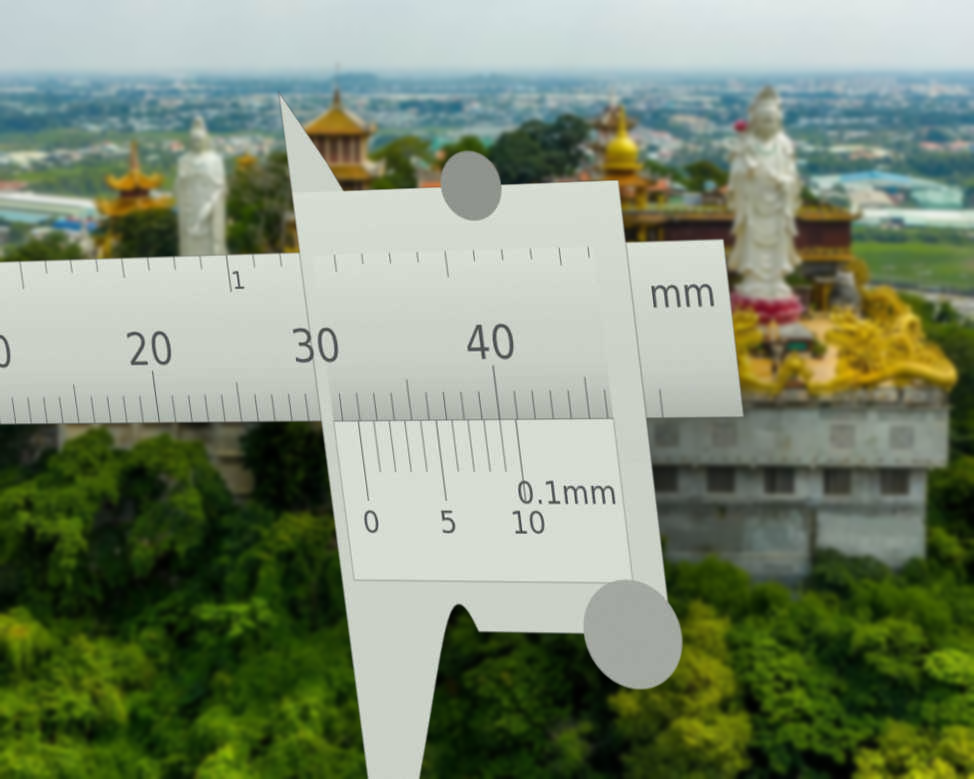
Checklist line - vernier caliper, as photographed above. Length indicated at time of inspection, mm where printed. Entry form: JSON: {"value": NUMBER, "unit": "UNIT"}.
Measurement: {"value": 31.9, "unit": "mm"}
